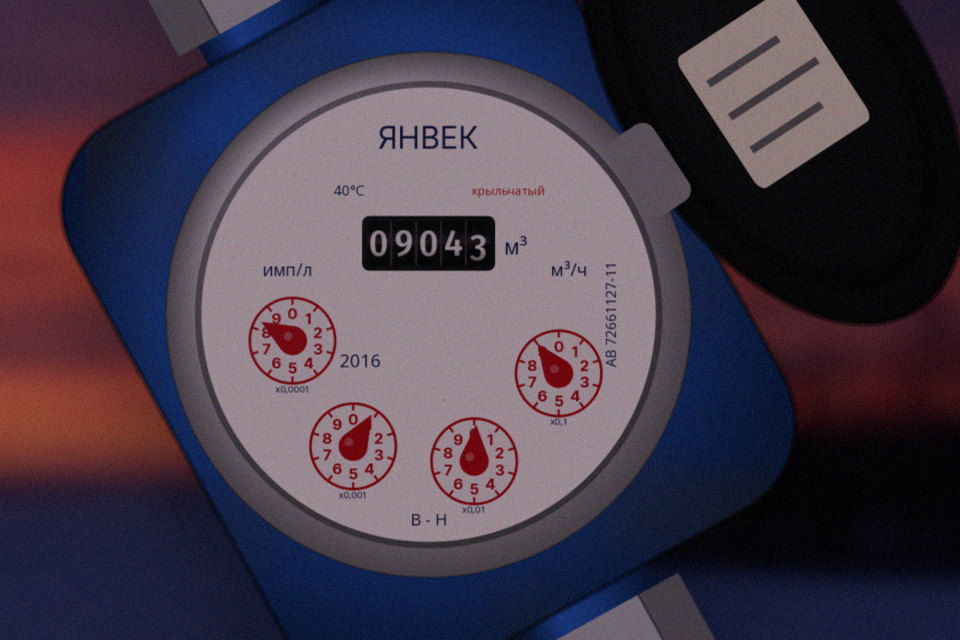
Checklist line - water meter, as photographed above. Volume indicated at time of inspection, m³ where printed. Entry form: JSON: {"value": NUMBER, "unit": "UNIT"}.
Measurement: {"value": 9042.9008, "unit": "m³"}
